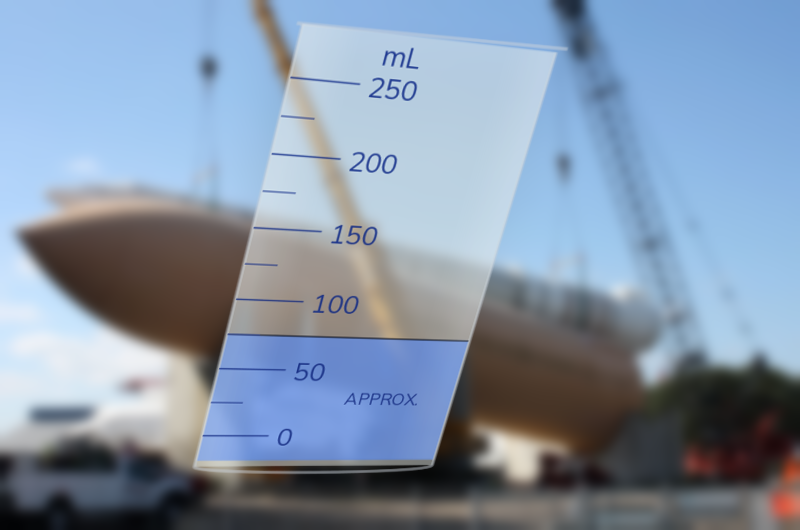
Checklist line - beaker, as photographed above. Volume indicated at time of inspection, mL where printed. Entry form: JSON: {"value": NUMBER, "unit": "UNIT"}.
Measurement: {"value": 75, "unit": "mL"}
